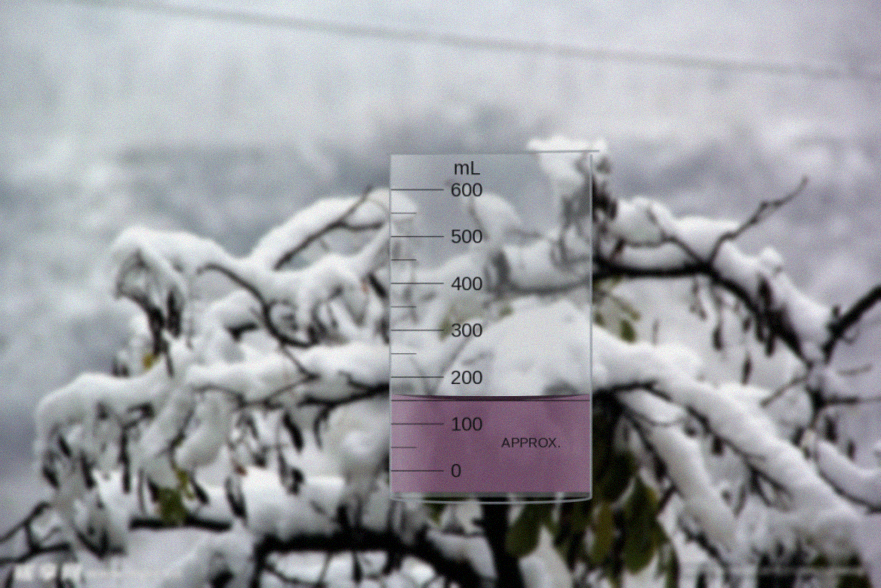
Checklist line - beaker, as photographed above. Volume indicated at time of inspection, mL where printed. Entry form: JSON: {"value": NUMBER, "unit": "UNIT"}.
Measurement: {"value": 150, "unit": "mL"}
